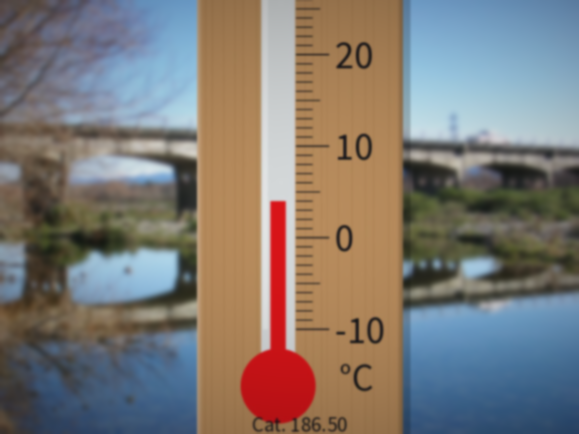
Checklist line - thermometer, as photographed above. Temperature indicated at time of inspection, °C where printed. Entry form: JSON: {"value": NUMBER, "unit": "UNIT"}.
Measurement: {"value": 4, "unit": "°C"}
